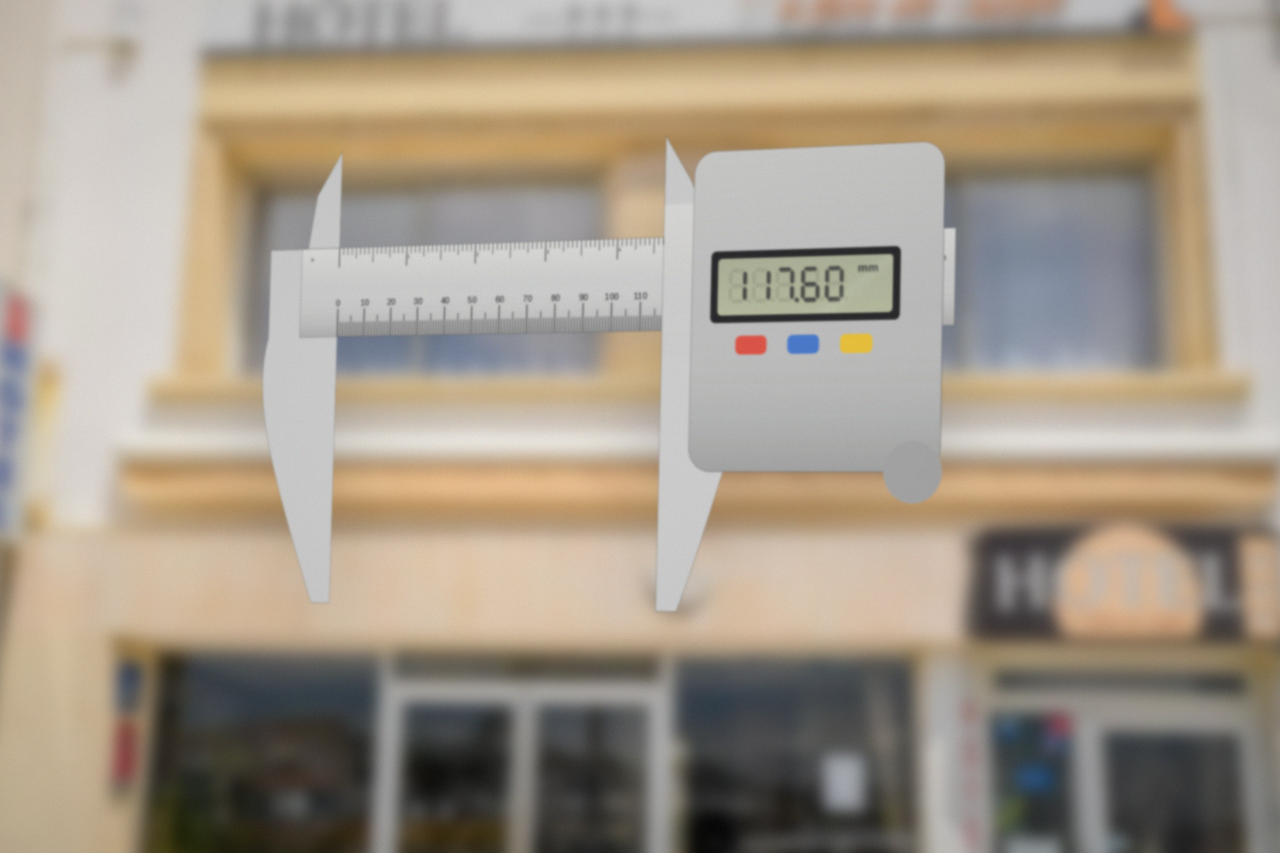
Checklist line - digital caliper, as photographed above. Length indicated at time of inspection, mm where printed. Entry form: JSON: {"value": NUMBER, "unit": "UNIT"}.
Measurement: {"value": 117.60, "unit": "mm"}
